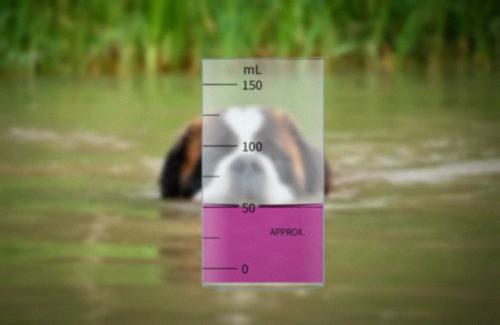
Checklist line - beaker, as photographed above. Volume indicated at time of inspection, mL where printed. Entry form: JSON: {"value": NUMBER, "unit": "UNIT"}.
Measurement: {"value": 50, "unit": "mL"}
